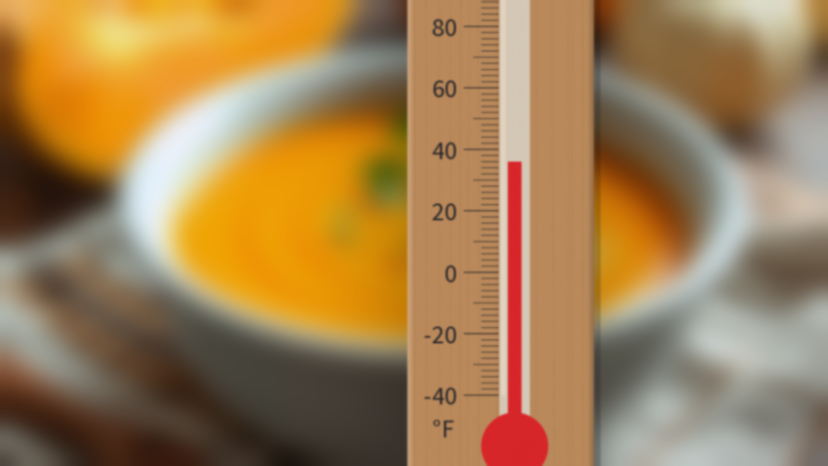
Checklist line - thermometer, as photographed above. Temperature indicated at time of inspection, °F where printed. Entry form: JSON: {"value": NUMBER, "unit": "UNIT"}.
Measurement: {"value": 36, "unit": "°F"}
